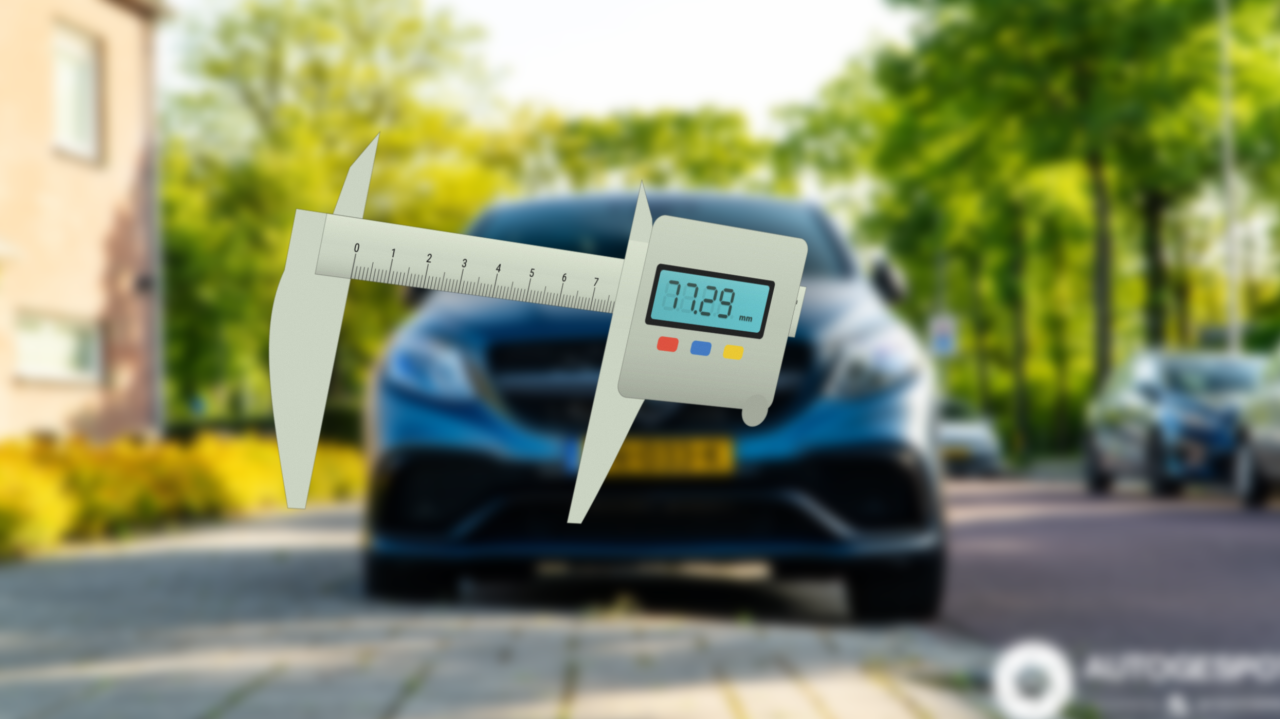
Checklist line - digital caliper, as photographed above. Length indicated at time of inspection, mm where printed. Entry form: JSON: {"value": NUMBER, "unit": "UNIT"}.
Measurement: {"value": 77.29, "unit": "mm"}
